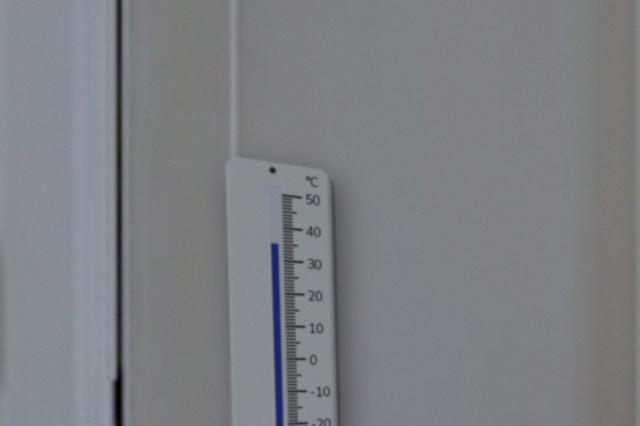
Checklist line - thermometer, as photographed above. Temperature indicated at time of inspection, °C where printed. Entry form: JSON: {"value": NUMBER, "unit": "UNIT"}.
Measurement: {"value": 35, "unit": "°C"}
